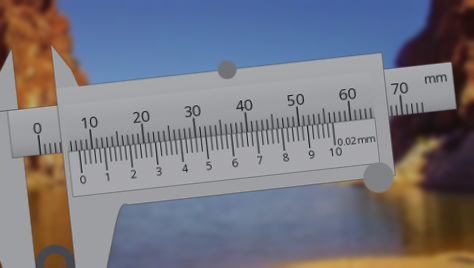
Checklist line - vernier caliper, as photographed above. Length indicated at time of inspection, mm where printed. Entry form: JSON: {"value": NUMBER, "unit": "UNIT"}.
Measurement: {"value": 7.5, "unit": "mm"}
